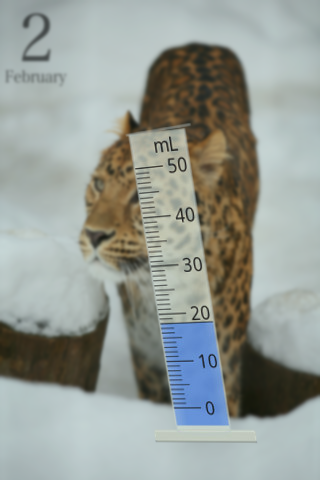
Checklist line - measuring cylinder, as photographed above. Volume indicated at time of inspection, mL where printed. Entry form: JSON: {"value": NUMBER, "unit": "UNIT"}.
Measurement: {"value": 18, "unit": "mL"}
